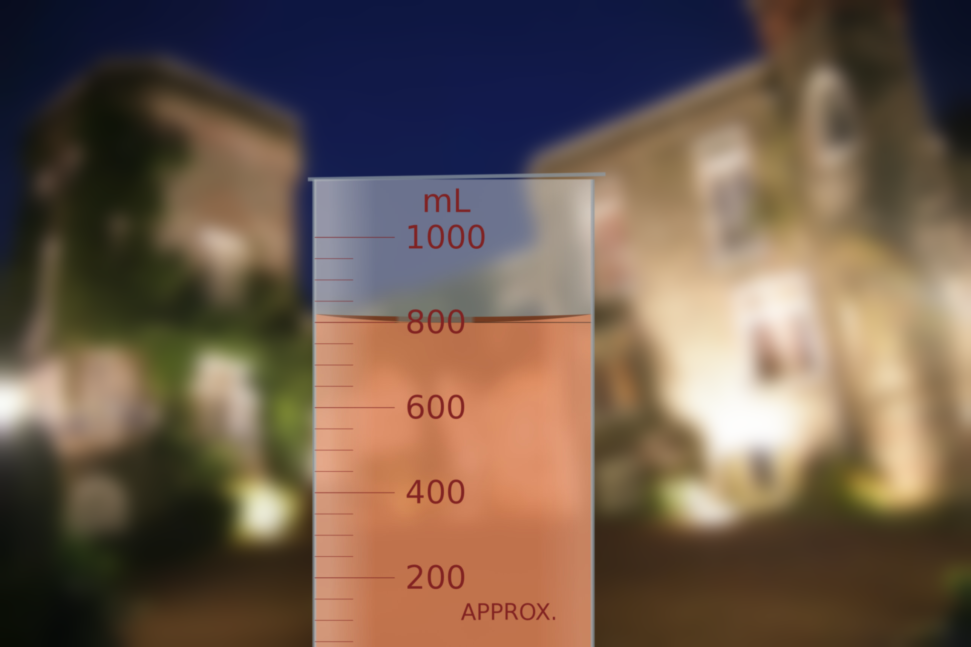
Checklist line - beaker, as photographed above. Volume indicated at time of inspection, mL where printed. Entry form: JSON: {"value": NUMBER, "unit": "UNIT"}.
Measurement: {"value": 800, "unit": "mL"}
